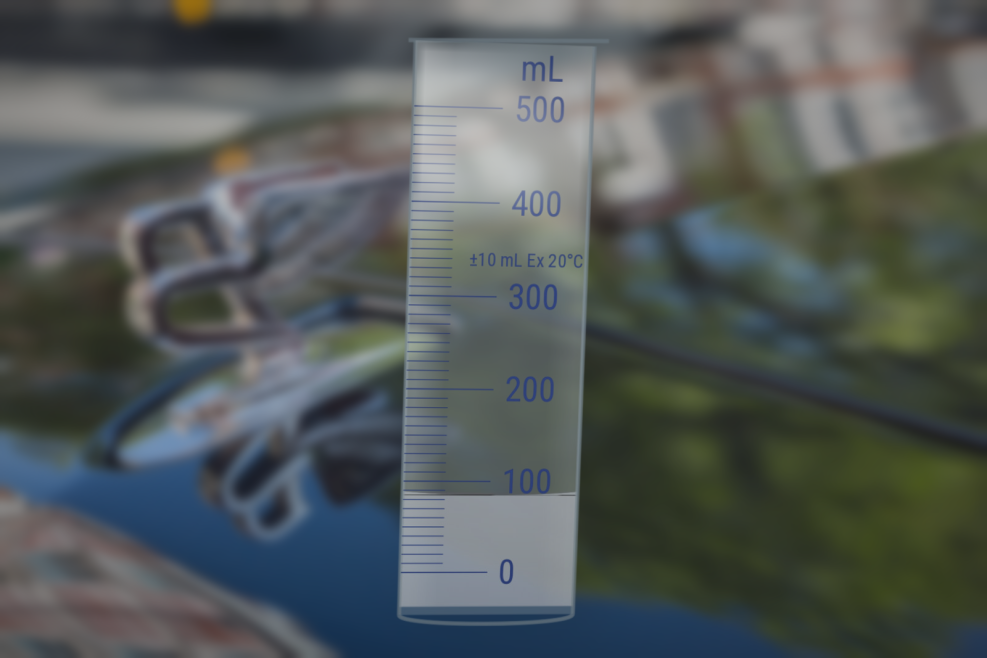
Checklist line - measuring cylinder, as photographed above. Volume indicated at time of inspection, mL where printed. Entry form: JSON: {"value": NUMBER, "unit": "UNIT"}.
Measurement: {"value": 85, "unit": "mL"}
